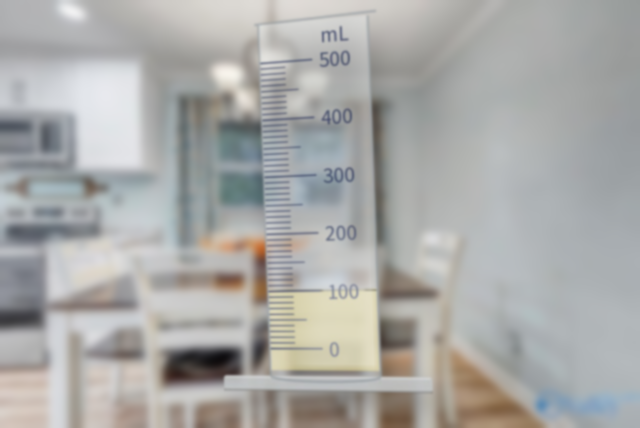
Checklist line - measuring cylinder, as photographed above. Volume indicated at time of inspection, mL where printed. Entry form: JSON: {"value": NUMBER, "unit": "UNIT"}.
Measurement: {"value": 100, "unit": "mL"}
